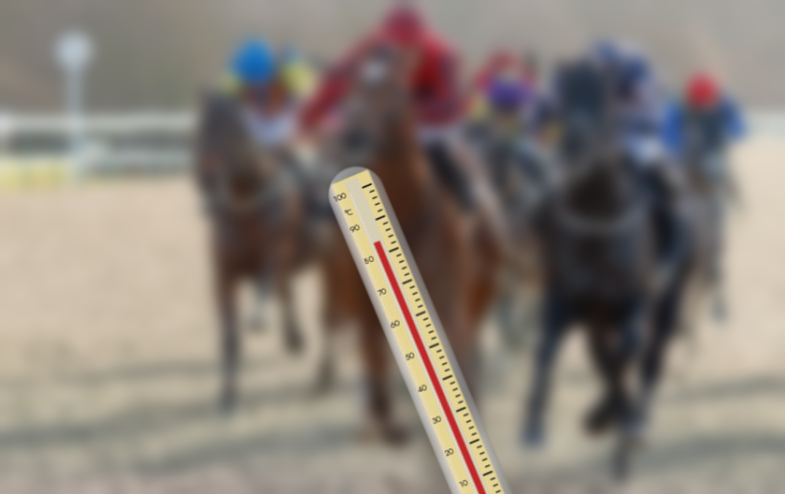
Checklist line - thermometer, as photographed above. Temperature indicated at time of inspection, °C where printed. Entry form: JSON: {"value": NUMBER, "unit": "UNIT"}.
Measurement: {"value": 84, "unit": "°C"}
